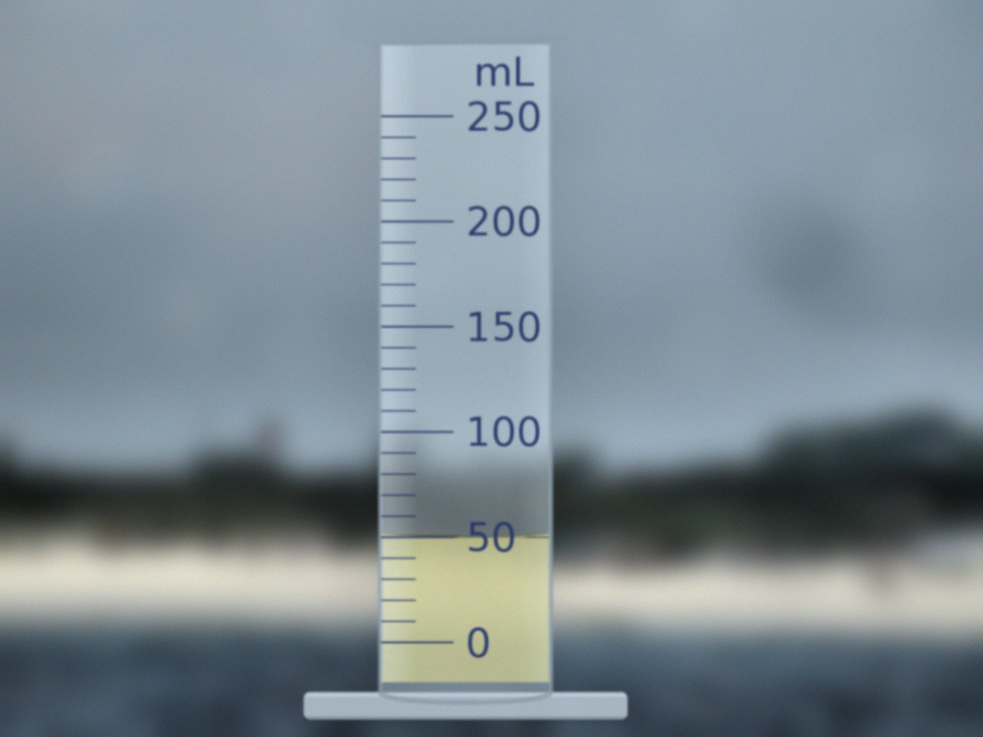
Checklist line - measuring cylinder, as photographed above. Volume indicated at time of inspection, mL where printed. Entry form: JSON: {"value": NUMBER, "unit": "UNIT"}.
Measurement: {"value": 50, "unit": "mL"}
